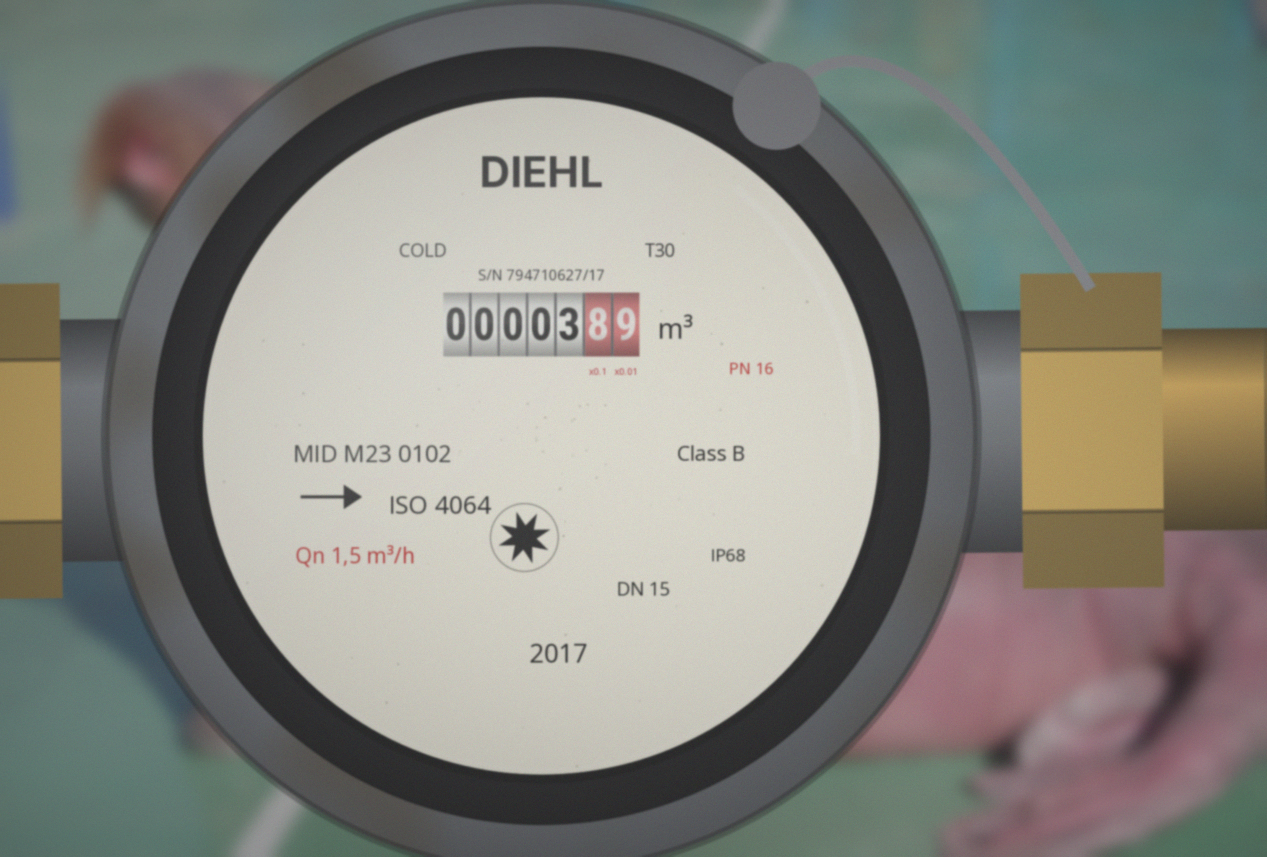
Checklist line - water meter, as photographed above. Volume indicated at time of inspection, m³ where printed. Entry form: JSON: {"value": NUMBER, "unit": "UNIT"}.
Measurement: {"value": 3.89, "unit": "m³"}
